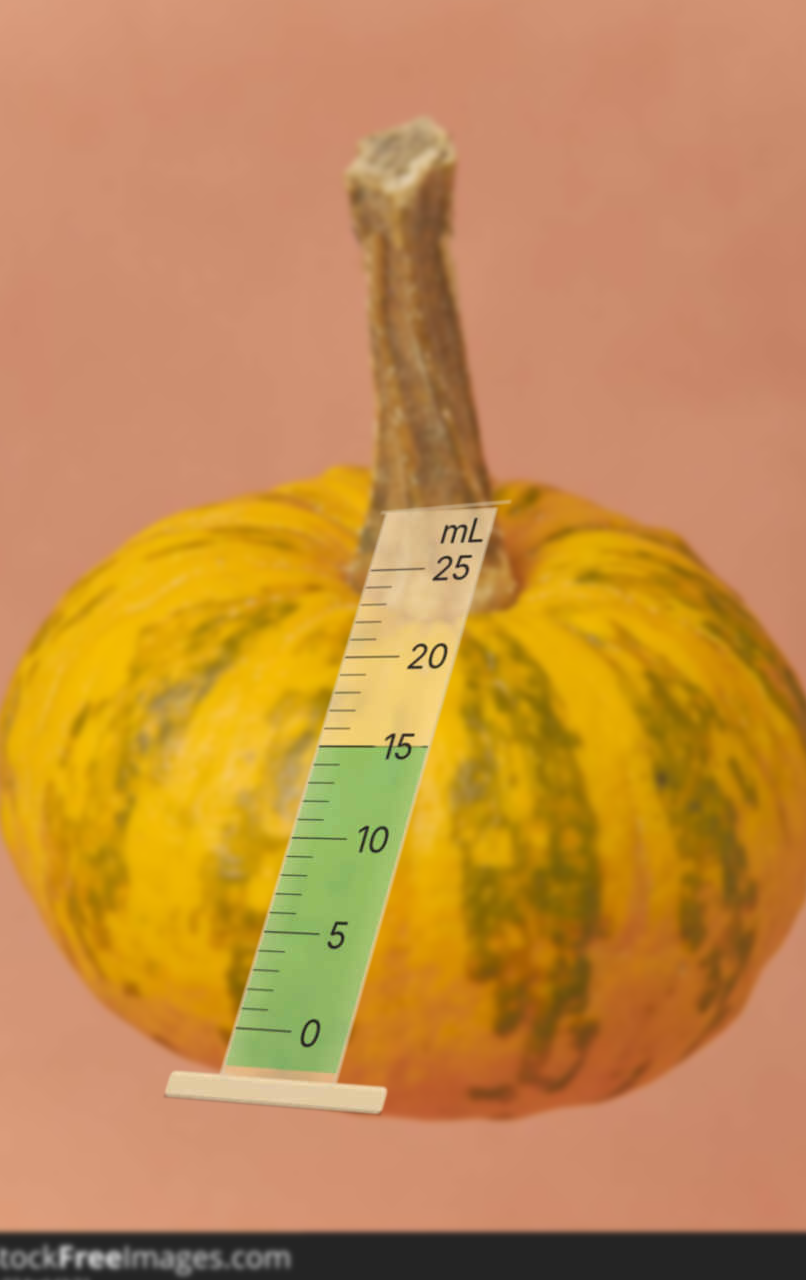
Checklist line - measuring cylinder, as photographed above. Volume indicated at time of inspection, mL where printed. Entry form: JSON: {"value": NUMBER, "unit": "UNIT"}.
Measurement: {"value": 15, "unit": "mL"}
